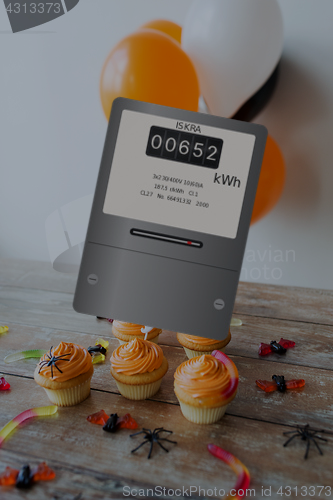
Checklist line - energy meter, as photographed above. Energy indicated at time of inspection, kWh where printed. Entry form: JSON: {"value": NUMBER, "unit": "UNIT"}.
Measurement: {"value": 652, "unit": "kWh"}
